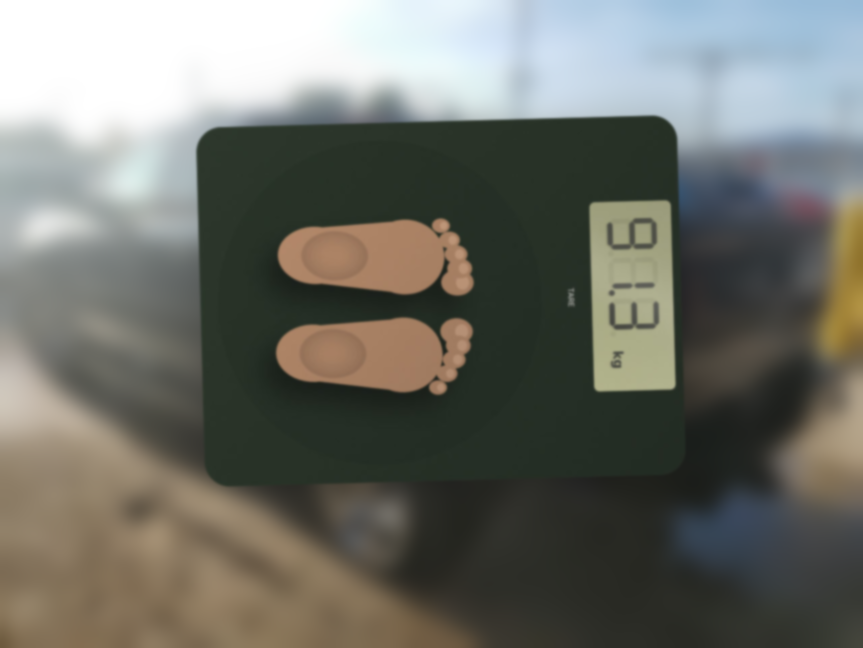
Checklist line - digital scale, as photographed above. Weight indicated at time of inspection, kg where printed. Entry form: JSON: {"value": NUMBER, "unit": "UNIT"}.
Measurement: {"value": 91.3, "unit": "kg"}
